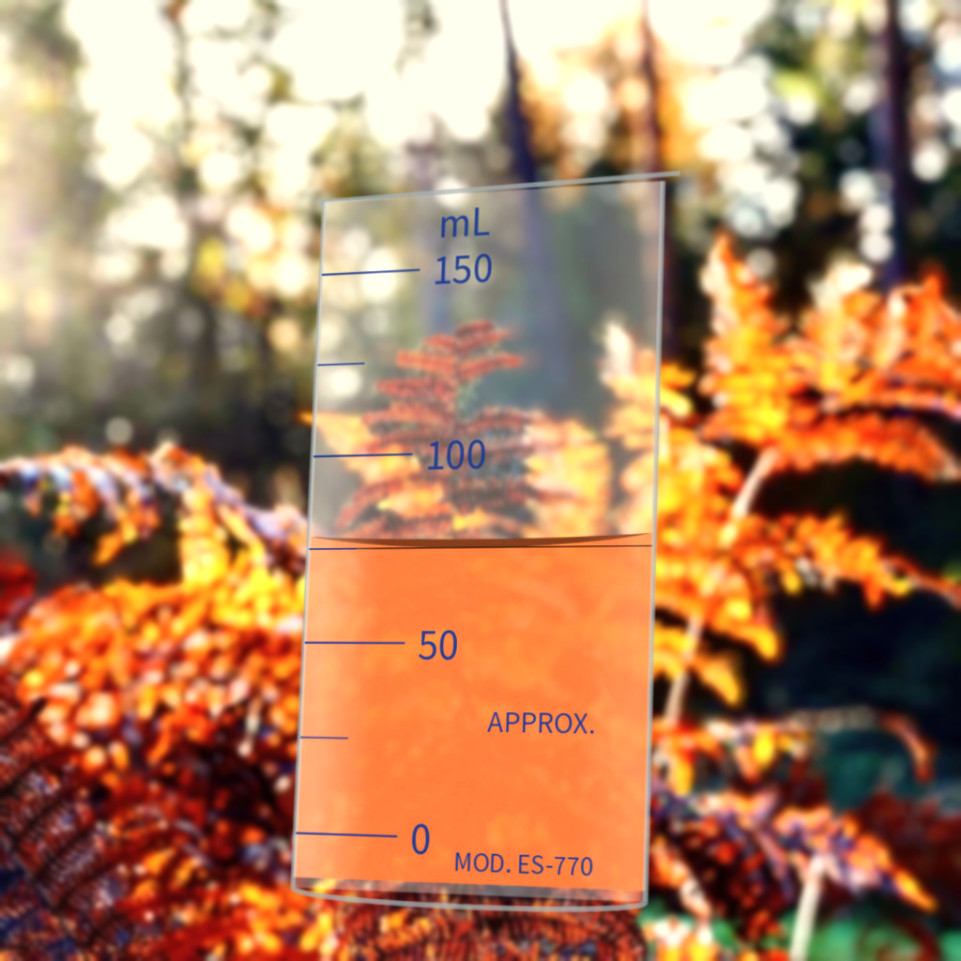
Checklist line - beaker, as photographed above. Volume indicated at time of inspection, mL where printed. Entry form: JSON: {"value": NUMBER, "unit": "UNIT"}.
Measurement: {"value": 75, "unit": "mL"}
